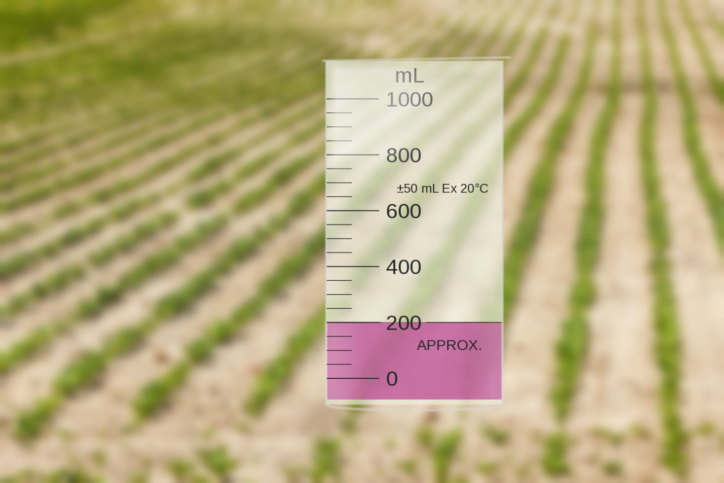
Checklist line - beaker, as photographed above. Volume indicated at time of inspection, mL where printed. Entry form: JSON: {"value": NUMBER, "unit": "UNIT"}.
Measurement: {"value": 200, "unit": "mL"}
